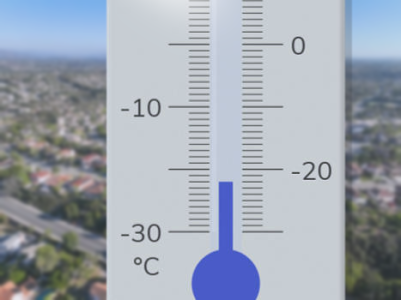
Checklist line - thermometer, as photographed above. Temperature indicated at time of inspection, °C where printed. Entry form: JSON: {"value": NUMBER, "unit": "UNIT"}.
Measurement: {"value": -22, "unit": "°C"}
